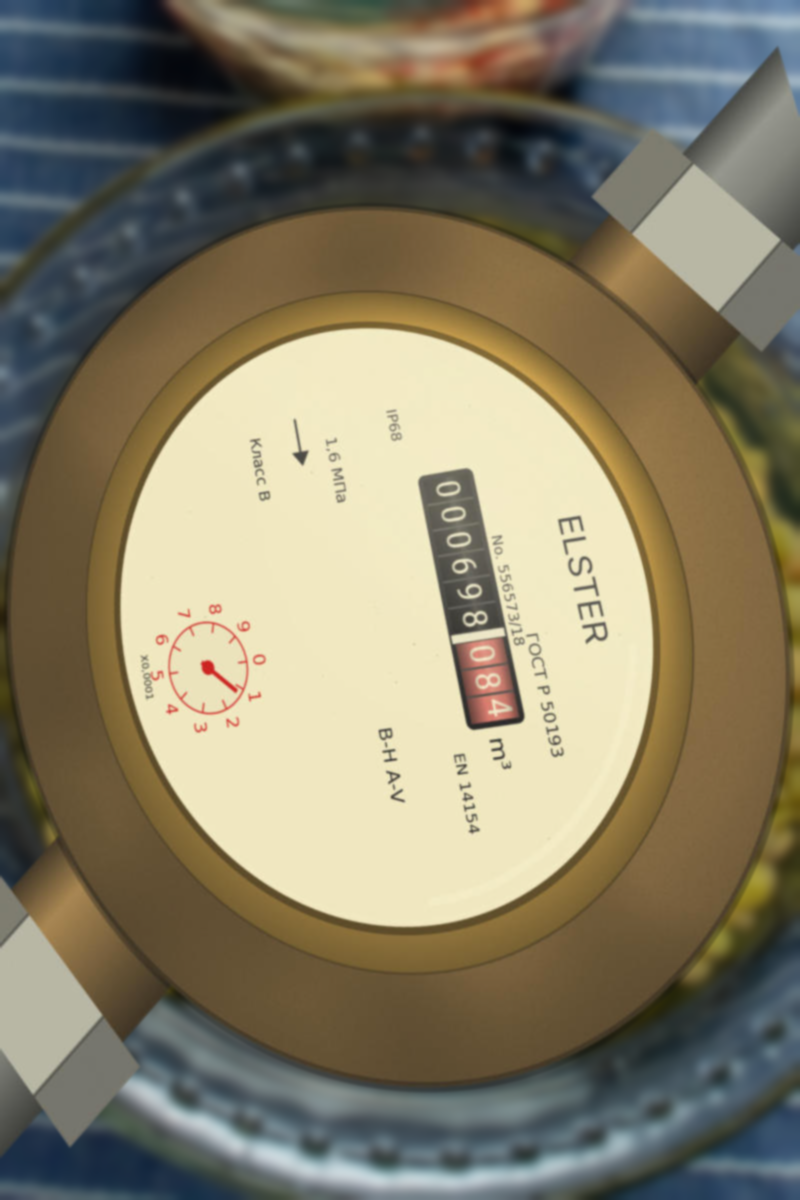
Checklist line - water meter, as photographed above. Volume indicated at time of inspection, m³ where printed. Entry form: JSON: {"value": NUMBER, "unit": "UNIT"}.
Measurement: {"value": 698.0841, "unit": "m³"}
